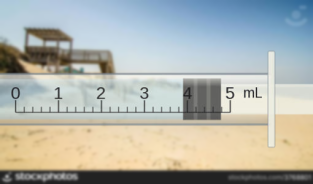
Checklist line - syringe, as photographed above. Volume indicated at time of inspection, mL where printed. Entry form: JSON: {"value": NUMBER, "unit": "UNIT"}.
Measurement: {"value": 3.9, "unit": "mL"}
